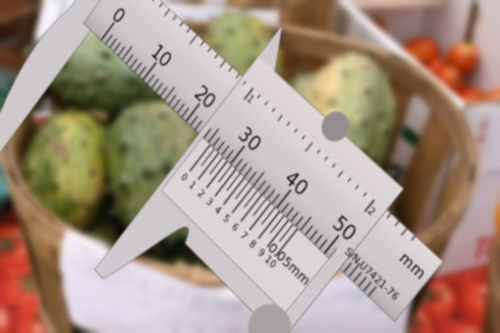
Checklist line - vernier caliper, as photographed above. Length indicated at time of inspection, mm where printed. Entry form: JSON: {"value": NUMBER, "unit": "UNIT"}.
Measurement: {"value": 25.5, "unit": "mm"}
